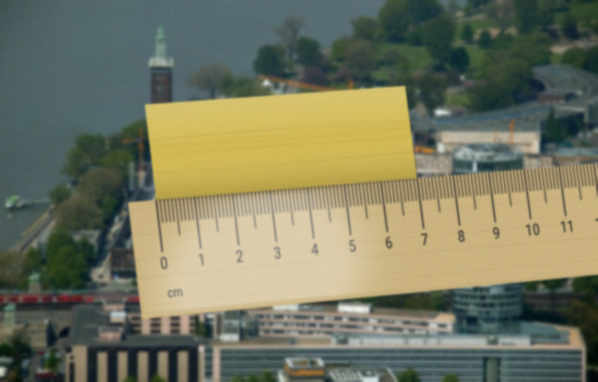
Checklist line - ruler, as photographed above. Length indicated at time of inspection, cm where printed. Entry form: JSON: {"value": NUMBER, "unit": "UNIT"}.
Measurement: {"value": 7, "unit": "cm"}
